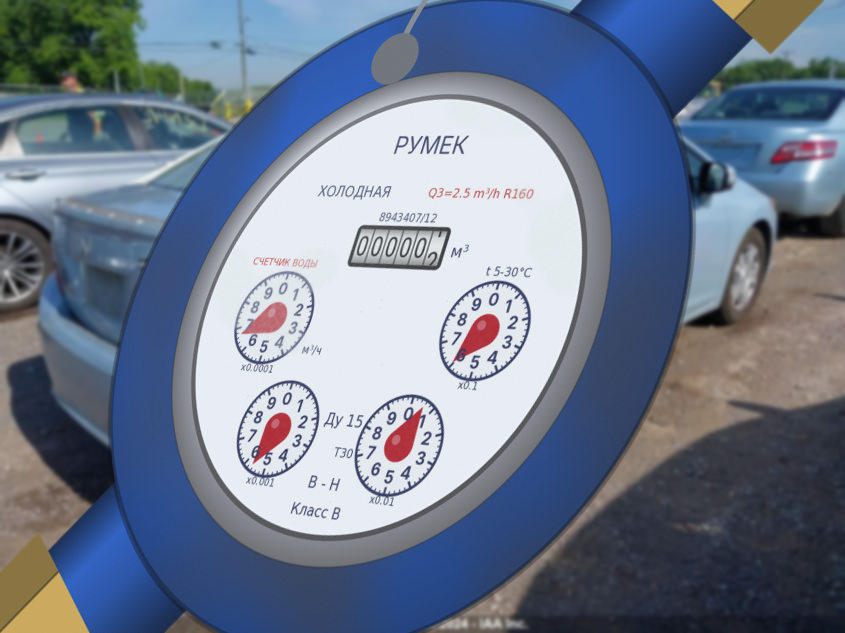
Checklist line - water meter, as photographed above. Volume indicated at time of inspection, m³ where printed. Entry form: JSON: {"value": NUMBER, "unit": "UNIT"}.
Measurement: {"value": 1.6056, "unit": "m³"}
